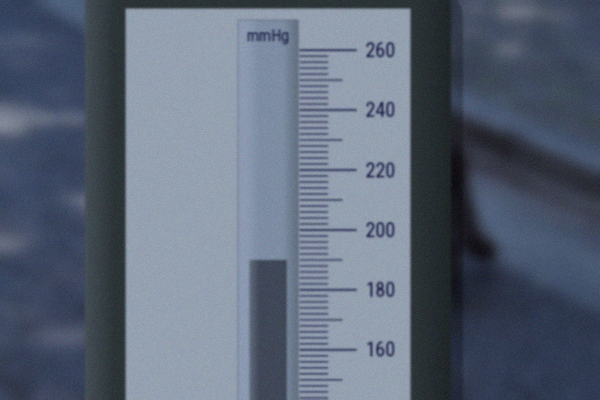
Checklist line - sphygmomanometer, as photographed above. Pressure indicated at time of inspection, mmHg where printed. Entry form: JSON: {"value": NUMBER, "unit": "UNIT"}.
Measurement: {"value": 190, "unit": "mmHg"}
